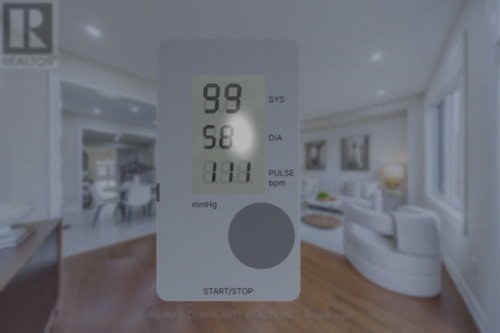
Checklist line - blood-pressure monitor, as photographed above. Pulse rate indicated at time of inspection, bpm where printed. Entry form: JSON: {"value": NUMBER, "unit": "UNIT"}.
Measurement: {"value": 111, "unit": "bpm"}
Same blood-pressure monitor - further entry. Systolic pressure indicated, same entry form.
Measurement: {"value": 99, "unit": "mmHg"}
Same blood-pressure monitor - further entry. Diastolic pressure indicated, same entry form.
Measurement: {"value": 58, "unit": "mmHg"}
